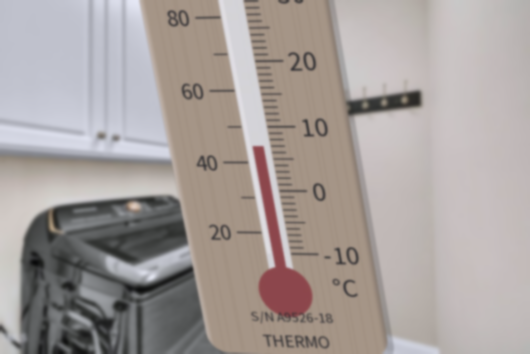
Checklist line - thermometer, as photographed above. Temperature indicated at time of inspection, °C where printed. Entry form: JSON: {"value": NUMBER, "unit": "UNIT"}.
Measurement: {"value": 7, "unit": "°C"}
